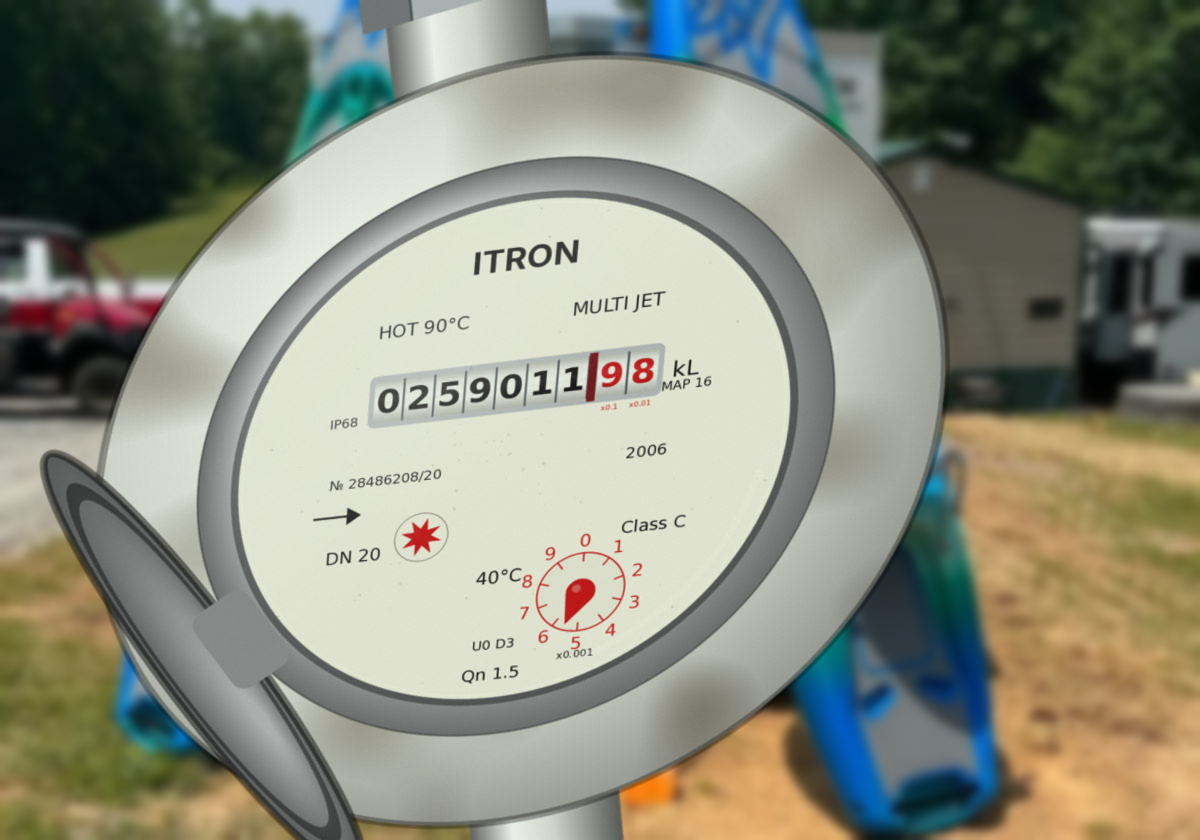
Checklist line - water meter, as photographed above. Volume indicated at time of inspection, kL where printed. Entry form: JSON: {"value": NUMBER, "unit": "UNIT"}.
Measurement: {"value": 259011.985, "unit": "kL"}
